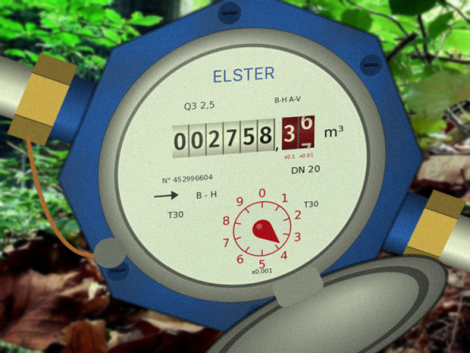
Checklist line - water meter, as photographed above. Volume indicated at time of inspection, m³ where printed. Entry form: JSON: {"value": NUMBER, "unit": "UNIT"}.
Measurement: {"value": 2758.363, "unit": "m³"}
